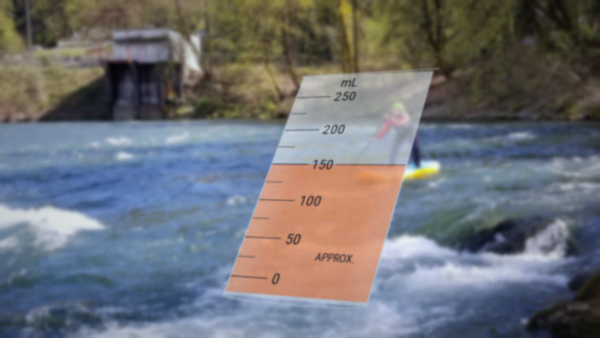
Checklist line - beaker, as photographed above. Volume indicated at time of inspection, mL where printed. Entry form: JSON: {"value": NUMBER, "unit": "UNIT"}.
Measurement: {"value": 150, "unit": "mL"}
